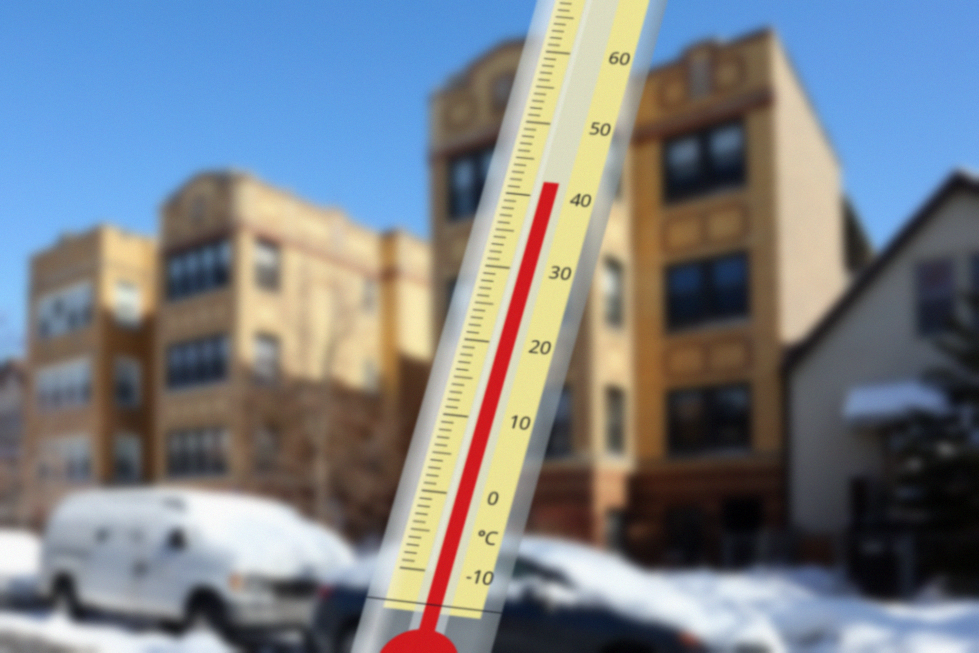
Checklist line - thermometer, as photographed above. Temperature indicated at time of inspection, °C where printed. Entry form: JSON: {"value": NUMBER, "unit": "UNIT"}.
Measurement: {"value": 42, "unit": "°C"}
